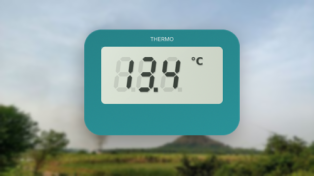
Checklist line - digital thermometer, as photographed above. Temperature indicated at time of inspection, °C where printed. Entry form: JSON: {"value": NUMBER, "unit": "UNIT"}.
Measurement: {"value": 13.4, "unit": "°C"}
